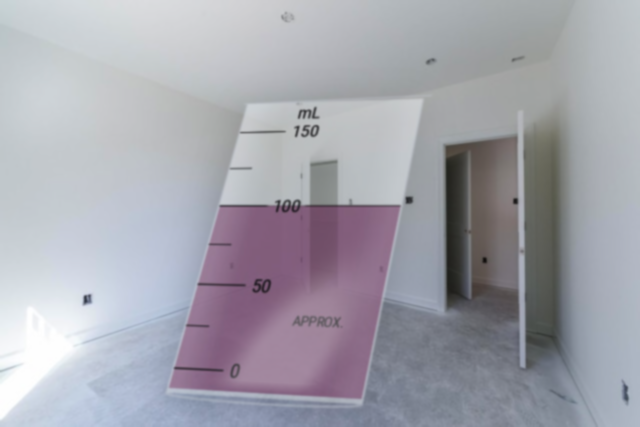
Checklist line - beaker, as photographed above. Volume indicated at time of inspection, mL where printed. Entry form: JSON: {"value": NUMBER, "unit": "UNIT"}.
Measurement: {"value": 100, "unit": "mL"}
